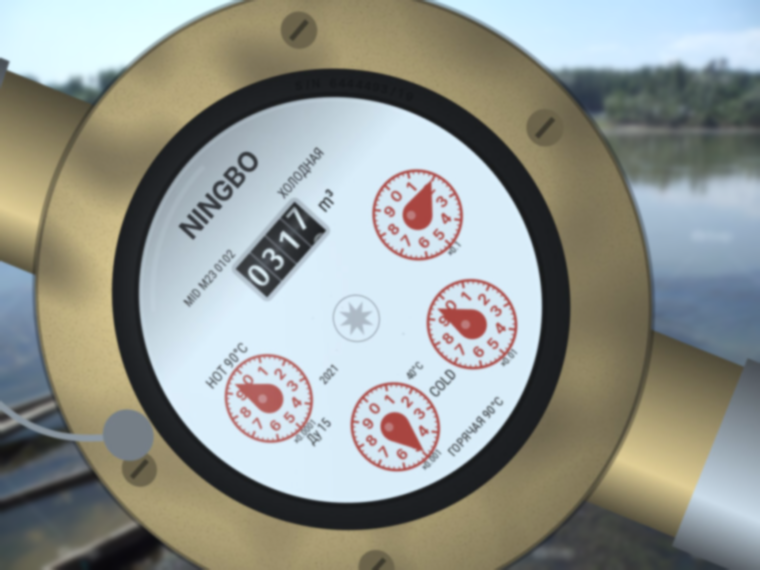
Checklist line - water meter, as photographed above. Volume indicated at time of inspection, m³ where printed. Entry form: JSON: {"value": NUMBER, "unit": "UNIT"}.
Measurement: {"value": 317.1949, "unit": "m³"}
